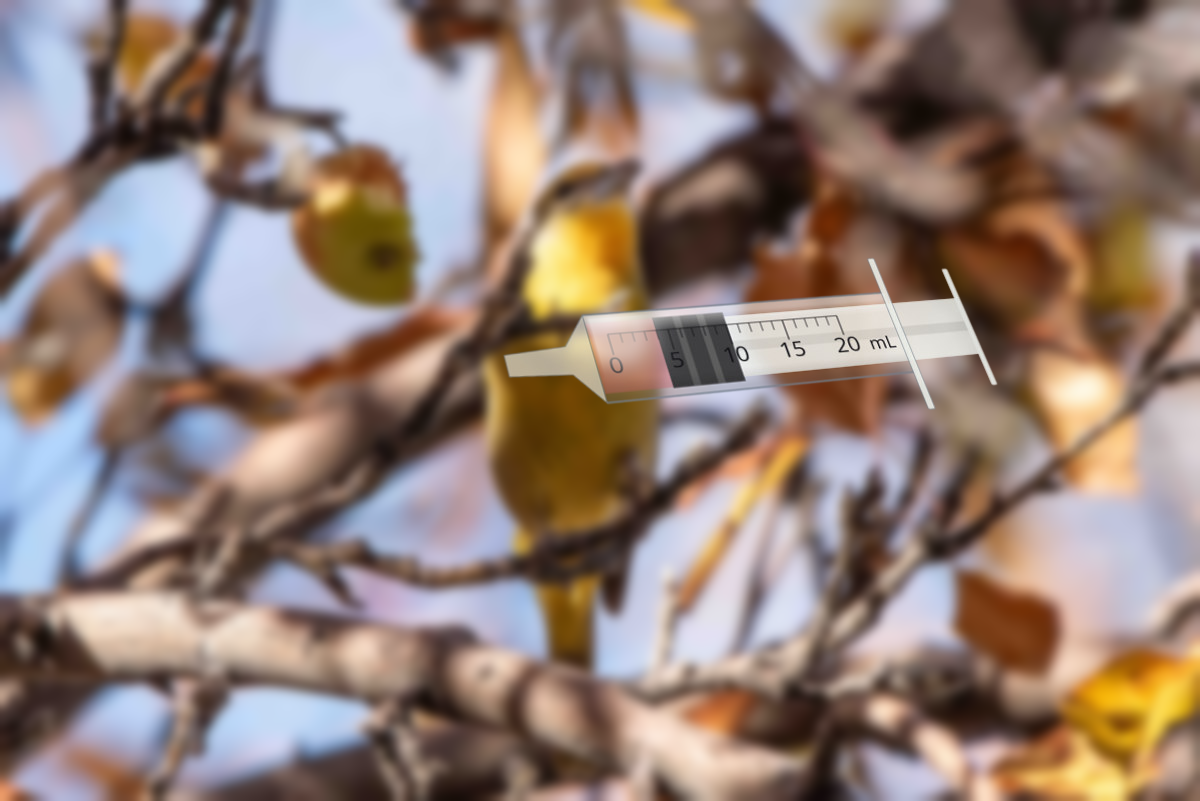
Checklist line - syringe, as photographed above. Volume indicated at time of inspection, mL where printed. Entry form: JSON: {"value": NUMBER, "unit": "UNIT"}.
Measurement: {"value": 4, "unit": "mL"}
